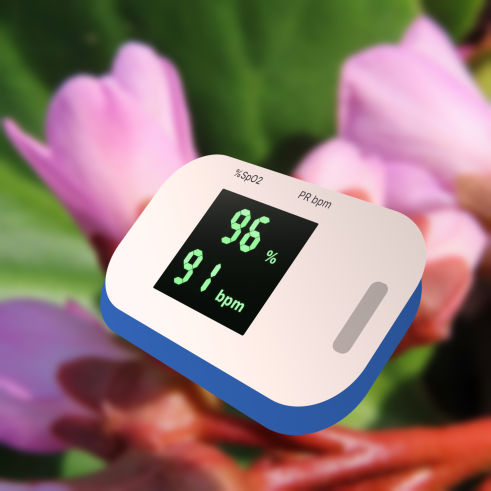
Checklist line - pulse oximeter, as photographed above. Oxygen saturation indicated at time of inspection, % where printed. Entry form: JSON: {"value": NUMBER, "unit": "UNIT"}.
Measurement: {"value": 96, "unit": "%"}
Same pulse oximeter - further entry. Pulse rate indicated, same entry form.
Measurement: {"value": 91, "unit": "bpm"}
